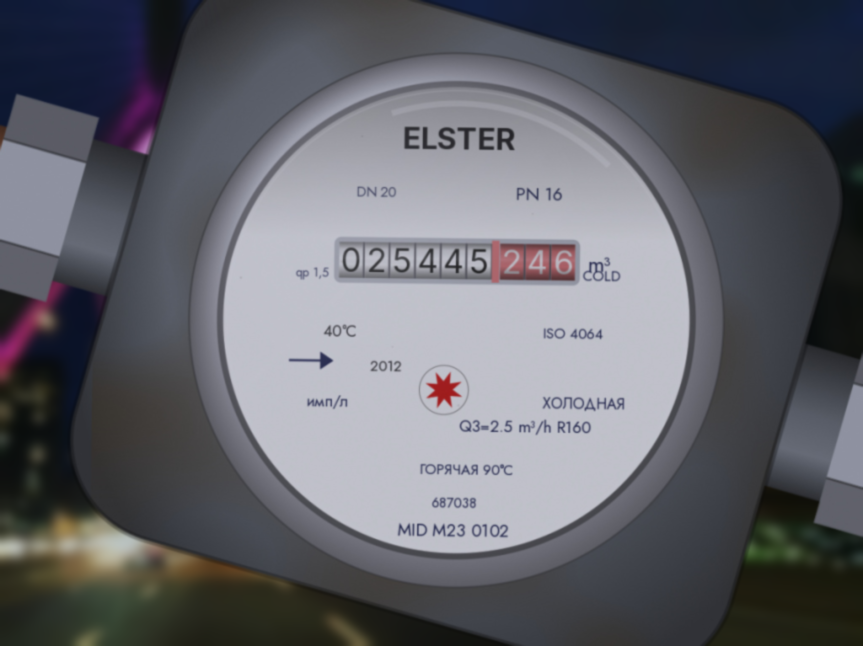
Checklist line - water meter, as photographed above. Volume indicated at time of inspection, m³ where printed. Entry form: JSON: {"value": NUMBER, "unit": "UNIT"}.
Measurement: {"value": 25445.246, "unit": "m³"}
